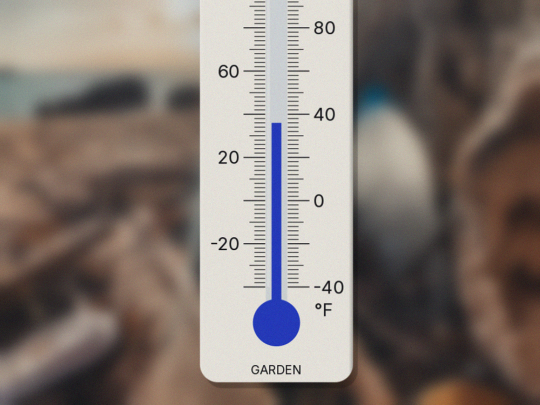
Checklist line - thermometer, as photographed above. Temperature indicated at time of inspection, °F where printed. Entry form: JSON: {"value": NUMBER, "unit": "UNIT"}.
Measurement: {"value": 36, "unit": "°F"}
